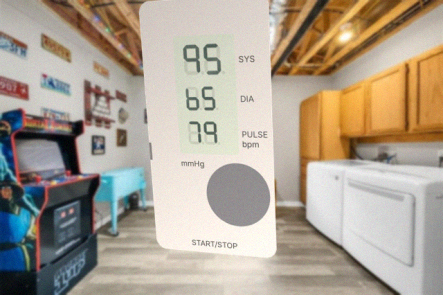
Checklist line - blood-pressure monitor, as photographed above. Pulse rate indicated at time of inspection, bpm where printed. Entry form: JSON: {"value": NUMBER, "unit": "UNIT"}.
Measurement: {"value": 79, "unit": "bpm"}
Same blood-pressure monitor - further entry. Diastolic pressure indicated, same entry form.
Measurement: {"value": 65, "unit": "mmHg"}
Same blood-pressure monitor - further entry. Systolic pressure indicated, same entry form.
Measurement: {"value": 95, "unit": "mmHg"}
